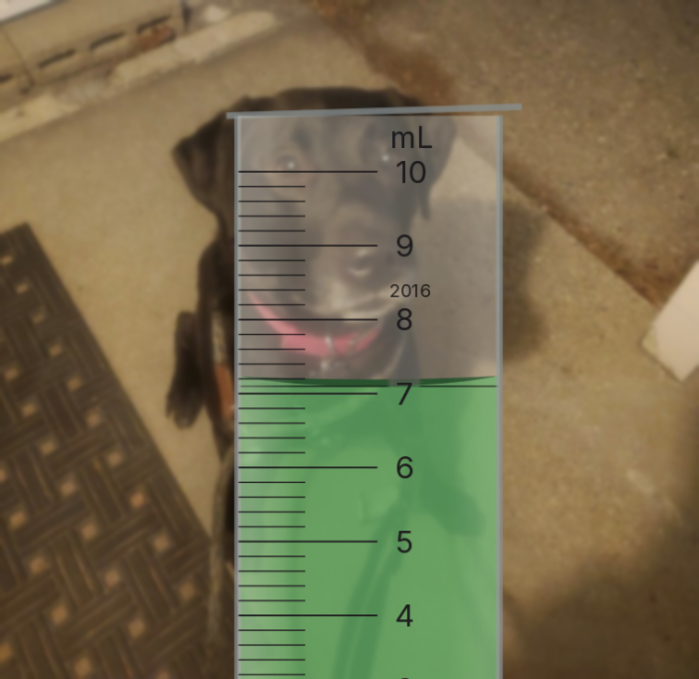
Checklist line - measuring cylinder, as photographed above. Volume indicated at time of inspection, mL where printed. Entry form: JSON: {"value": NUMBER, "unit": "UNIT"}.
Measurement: {"value": 7.1, "unit": "mL"}
